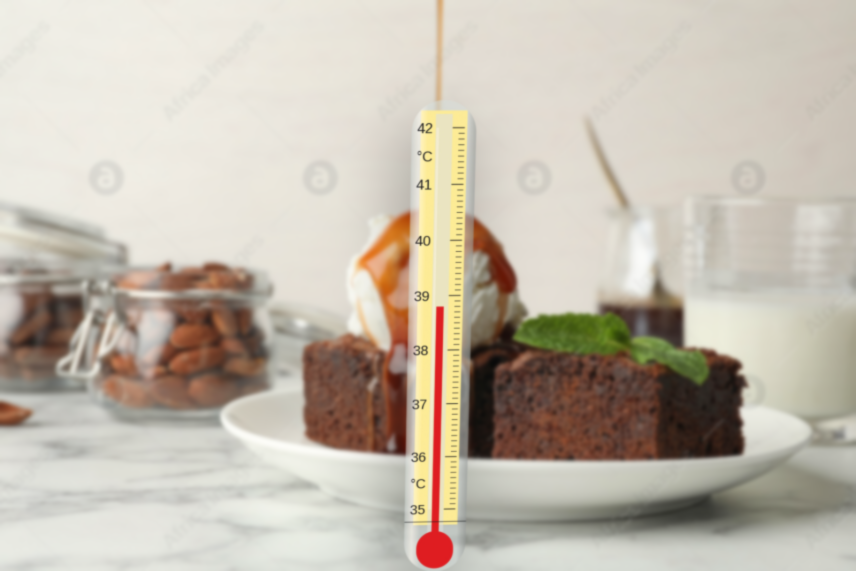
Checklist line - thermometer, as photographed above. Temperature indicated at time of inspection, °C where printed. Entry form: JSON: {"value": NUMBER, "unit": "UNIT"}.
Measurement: {"value": 38.8, "unit": "°C"}
